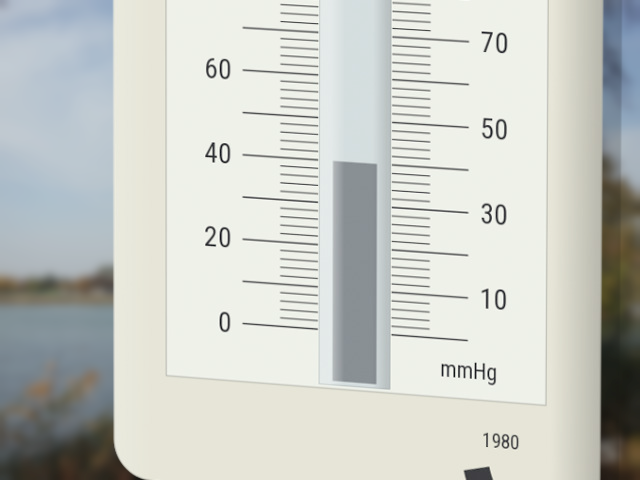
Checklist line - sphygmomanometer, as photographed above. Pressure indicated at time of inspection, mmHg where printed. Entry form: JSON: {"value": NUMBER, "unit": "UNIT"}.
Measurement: {"value": 40, "unit": "mmHg"}
